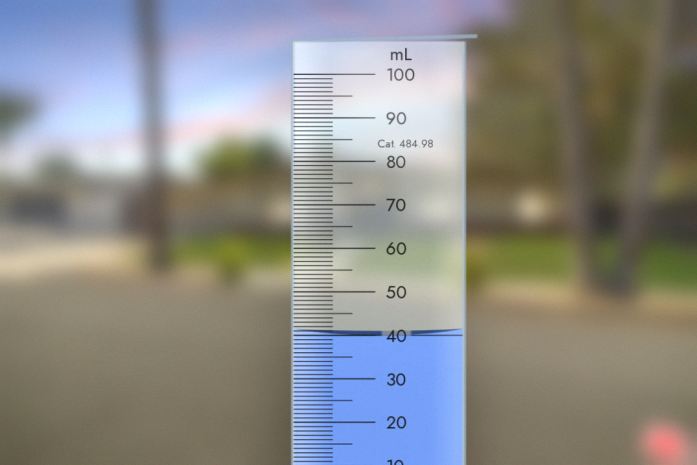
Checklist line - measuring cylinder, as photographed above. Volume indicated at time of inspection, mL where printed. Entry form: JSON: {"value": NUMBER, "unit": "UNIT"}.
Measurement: {"value": 40, "unit": "mL"}
